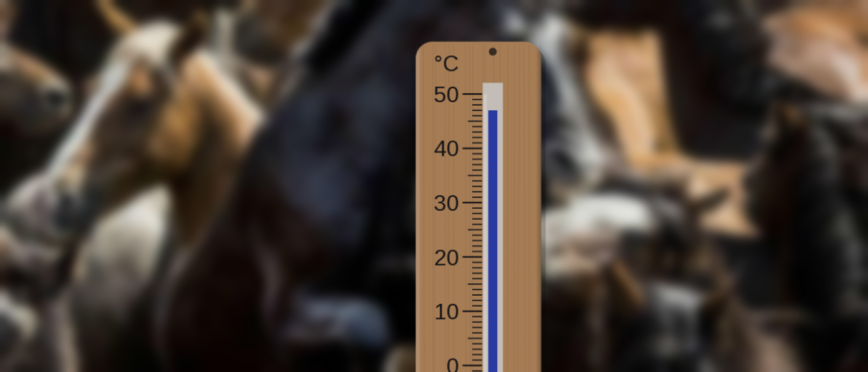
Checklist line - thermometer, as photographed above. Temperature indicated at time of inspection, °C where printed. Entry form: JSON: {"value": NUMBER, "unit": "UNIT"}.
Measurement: {"value": 47, "unit": "°C"}
